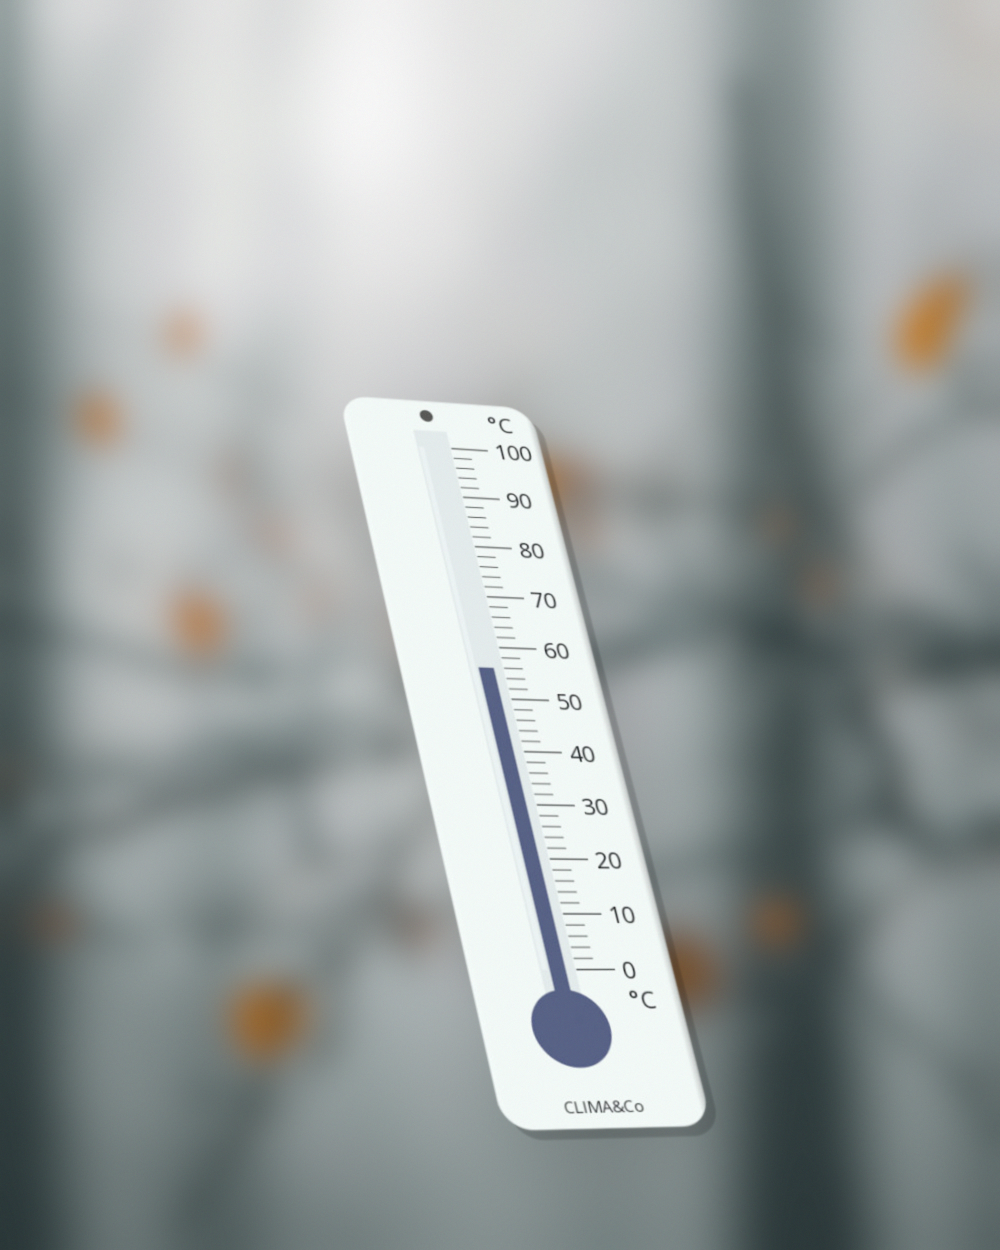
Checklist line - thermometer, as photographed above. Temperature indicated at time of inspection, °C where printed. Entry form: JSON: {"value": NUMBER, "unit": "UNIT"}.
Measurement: {"value": 56, "unit": "°C"}
